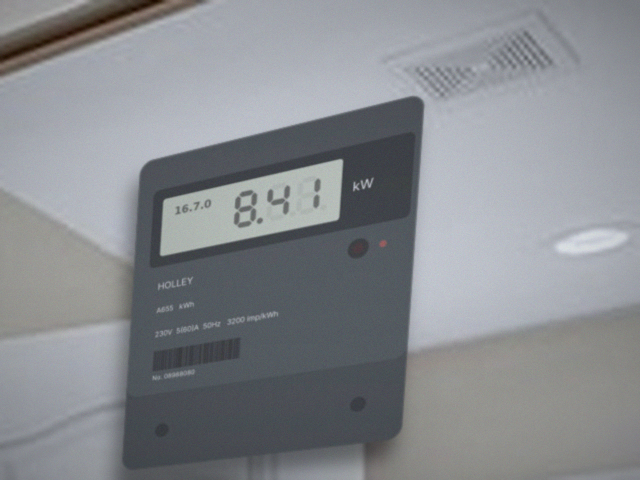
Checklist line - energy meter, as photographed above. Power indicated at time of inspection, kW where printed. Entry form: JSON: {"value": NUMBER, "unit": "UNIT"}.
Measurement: {"value": 8.41, "unit": "kW"}
